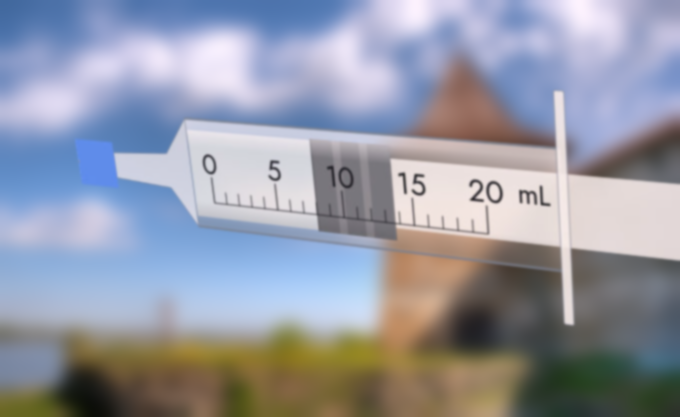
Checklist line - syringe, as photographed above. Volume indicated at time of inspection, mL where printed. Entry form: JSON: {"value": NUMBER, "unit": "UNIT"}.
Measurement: {"value": 8, "unit": "mL"}
